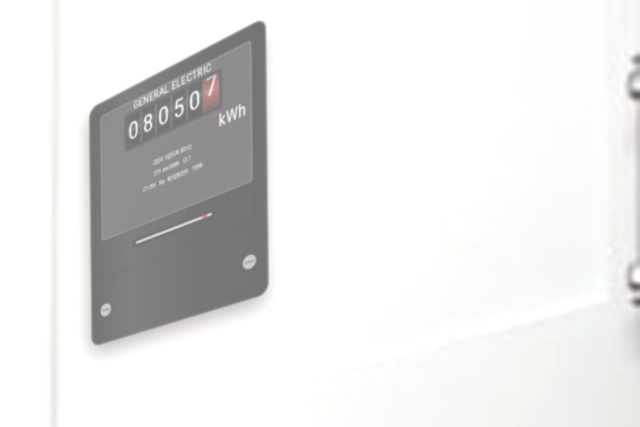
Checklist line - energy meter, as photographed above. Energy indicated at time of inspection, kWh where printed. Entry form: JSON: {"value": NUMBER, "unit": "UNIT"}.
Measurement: {"value": 8050.7, "unit": "kWh"}
